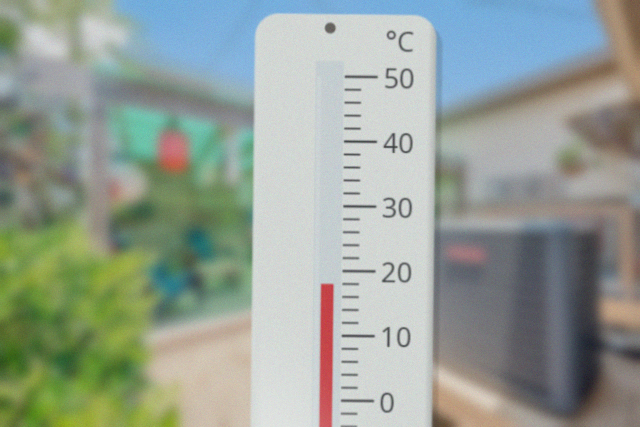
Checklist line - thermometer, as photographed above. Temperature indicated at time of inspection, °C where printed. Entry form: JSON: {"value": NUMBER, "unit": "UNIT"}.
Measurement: {"value": 18, "unit": "°C"}
